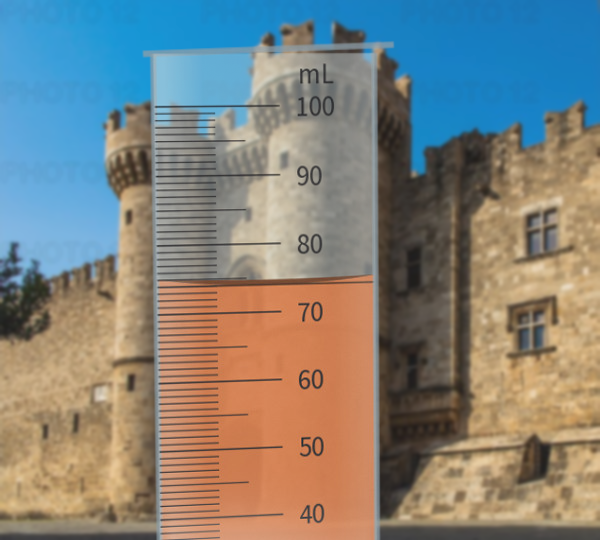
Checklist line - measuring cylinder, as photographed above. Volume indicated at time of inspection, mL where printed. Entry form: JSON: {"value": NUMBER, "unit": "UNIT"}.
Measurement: {"value": 74, "unit": "mL"}
